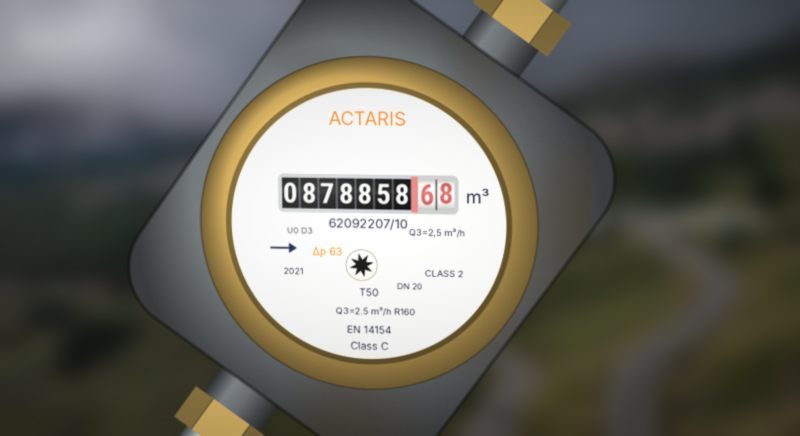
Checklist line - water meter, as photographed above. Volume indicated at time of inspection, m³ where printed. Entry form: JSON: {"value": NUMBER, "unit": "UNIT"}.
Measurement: {"value": 878858.68, "unit": "m³"}
